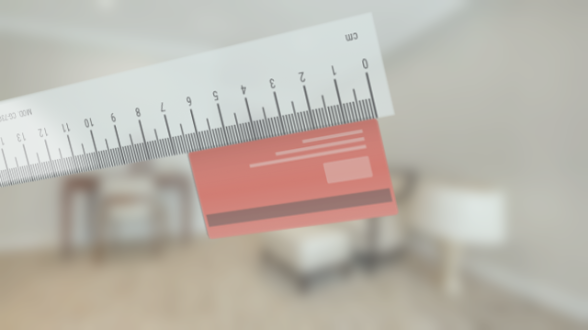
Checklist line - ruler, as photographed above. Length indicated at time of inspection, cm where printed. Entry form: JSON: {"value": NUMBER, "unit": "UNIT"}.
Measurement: {"value": 6.5, "unit": "cm"}
